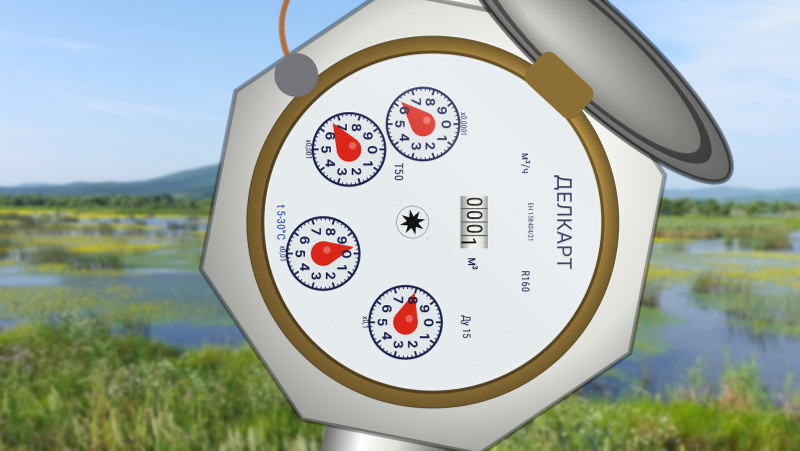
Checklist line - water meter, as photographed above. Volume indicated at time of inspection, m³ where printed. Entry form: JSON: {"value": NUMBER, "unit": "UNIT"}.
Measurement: {"value": 0.7966, "unit": "m³"}
